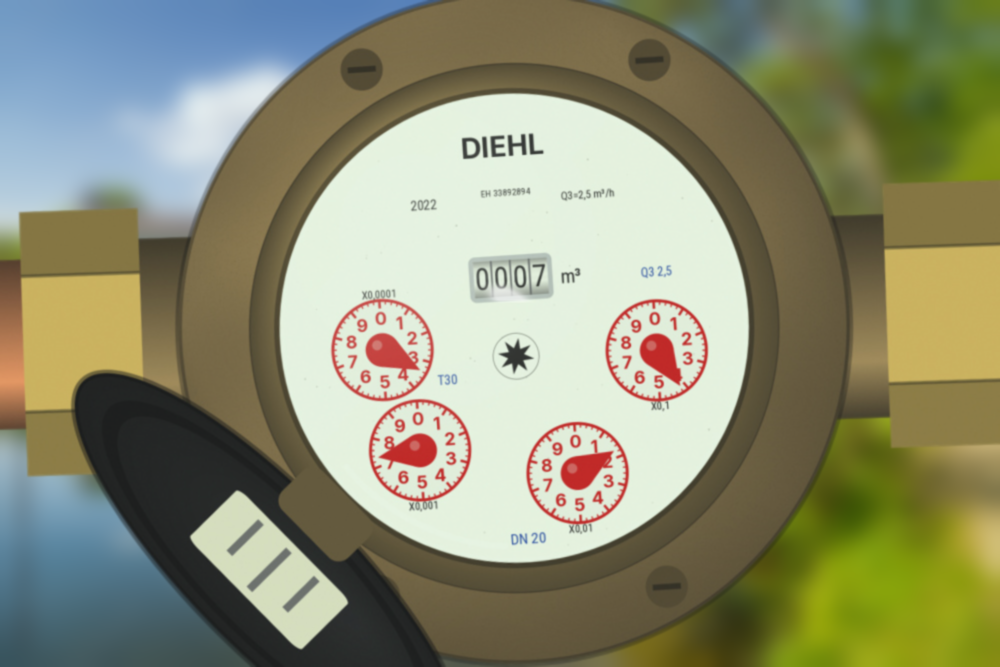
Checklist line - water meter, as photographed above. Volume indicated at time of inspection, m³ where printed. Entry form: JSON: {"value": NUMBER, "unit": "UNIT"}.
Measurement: {"value": 7.4173, "unit": "m³"}
